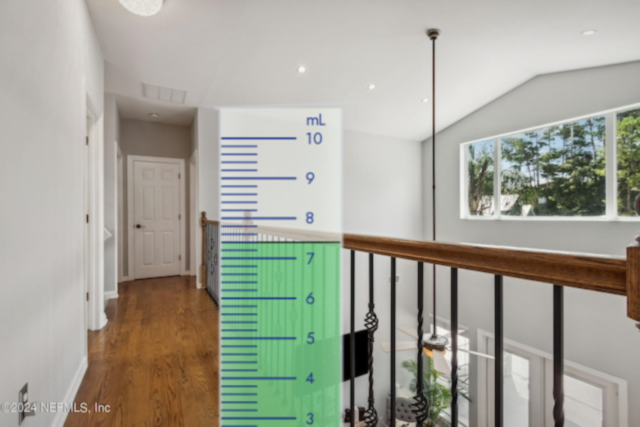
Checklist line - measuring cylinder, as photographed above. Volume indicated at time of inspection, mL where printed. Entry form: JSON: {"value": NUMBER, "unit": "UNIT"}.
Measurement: {"value": 7.4, "unit": "mL"}
